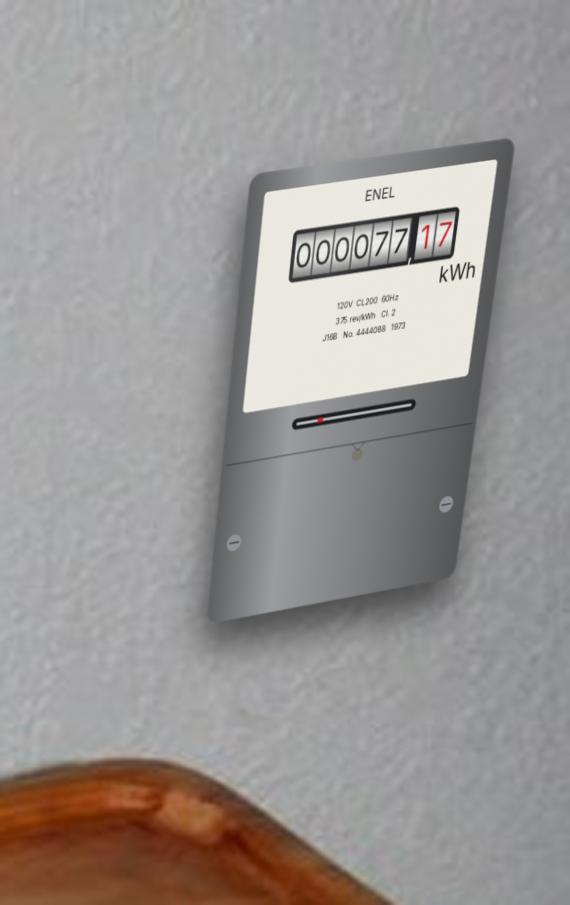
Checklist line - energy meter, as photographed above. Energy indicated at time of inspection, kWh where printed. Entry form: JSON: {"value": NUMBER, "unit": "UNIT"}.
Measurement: {"value": 77.17, "unit": "kWh"}
